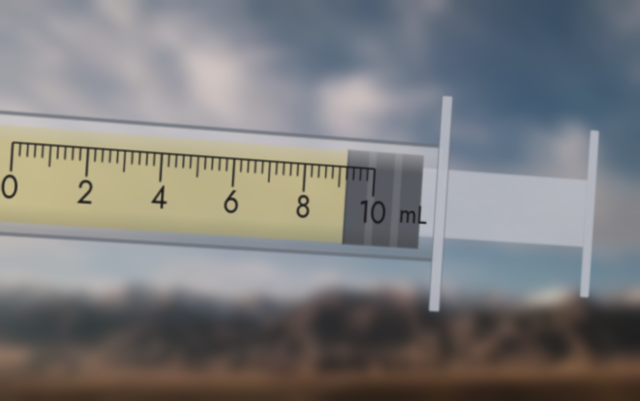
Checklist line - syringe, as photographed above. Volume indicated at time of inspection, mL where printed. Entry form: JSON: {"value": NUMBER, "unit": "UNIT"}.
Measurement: {"value": 9.2, "unit": "mL"}
